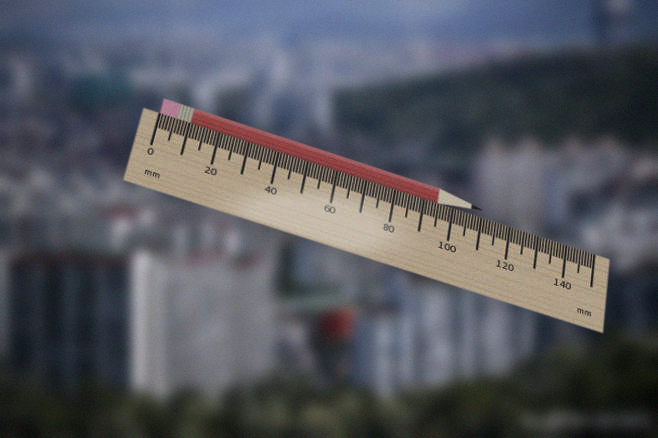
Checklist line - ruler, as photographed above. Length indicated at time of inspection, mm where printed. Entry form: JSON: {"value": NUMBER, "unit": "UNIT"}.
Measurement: {"value": 110, "unit": "mm"}
